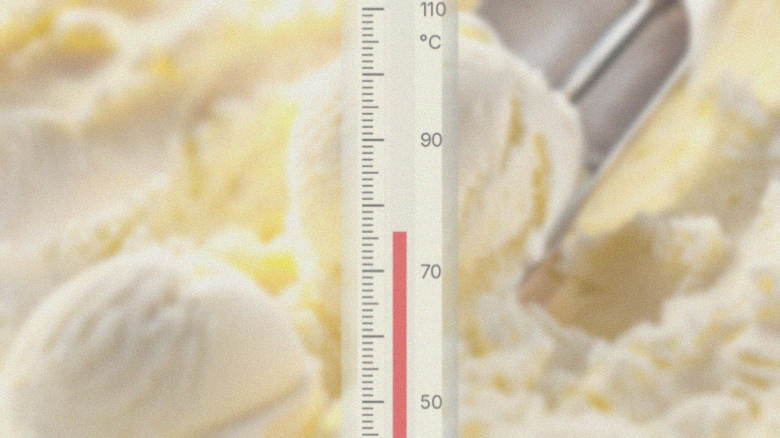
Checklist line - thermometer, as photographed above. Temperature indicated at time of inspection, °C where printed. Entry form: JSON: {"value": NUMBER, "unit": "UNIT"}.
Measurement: {"value": 76, "unit": "°C"}
